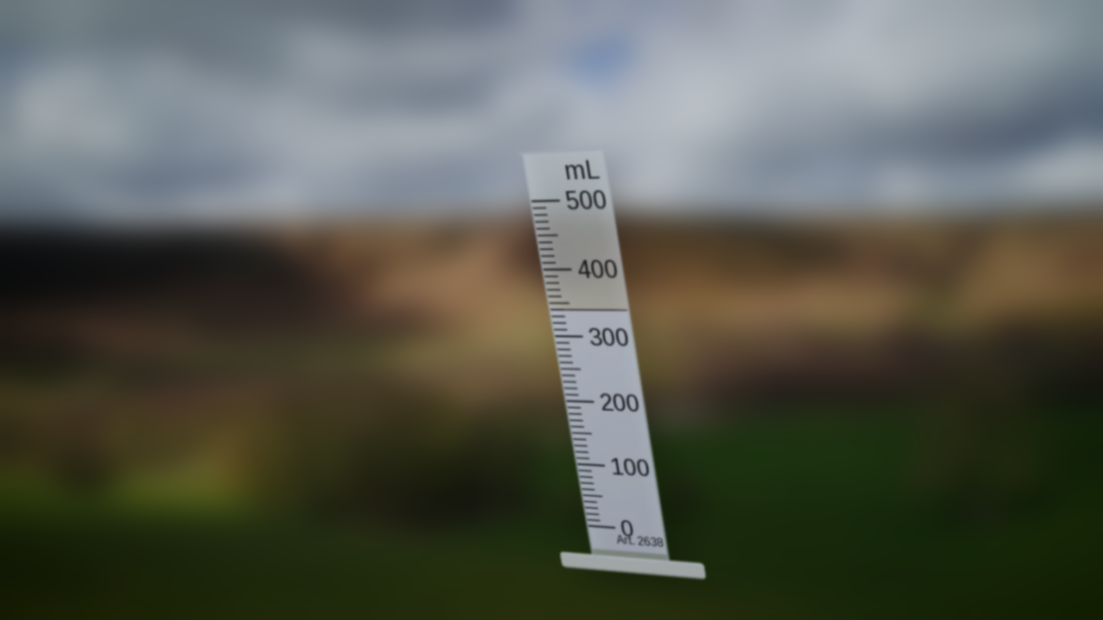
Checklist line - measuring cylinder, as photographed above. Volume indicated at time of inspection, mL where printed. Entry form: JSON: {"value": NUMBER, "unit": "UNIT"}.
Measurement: {"value": 340, "unit": "mL"}
